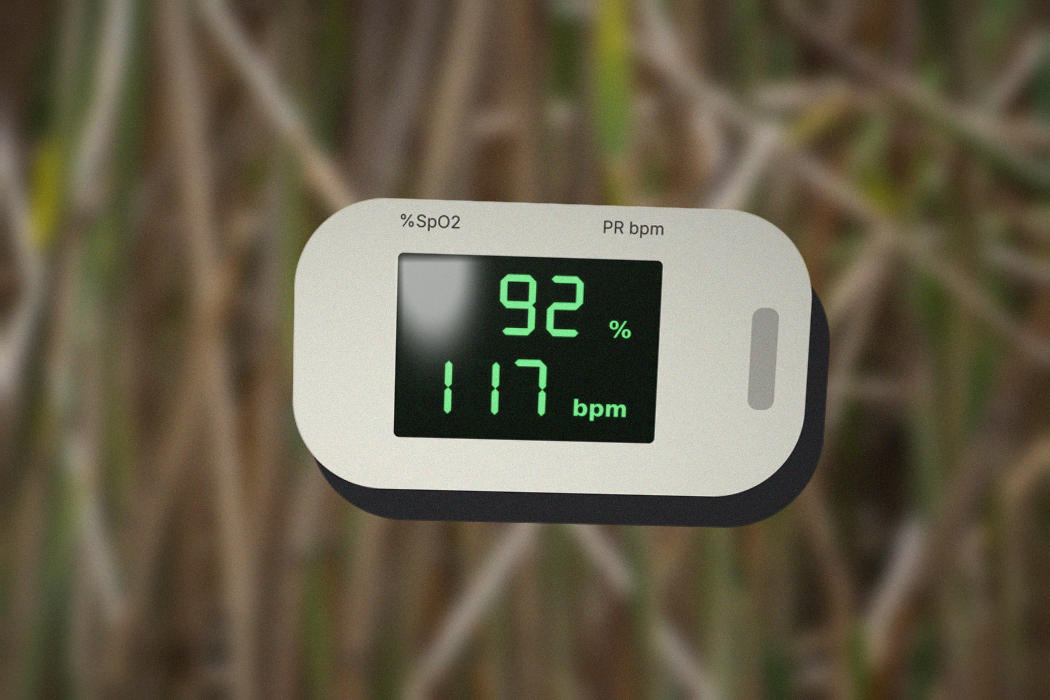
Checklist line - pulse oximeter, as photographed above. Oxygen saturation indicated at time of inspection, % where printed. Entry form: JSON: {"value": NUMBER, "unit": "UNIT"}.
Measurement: {"value": 92, "unit": "%"}
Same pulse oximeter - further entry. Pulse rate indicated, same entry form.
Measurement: {"value": 117, "unit": "bpm"}
